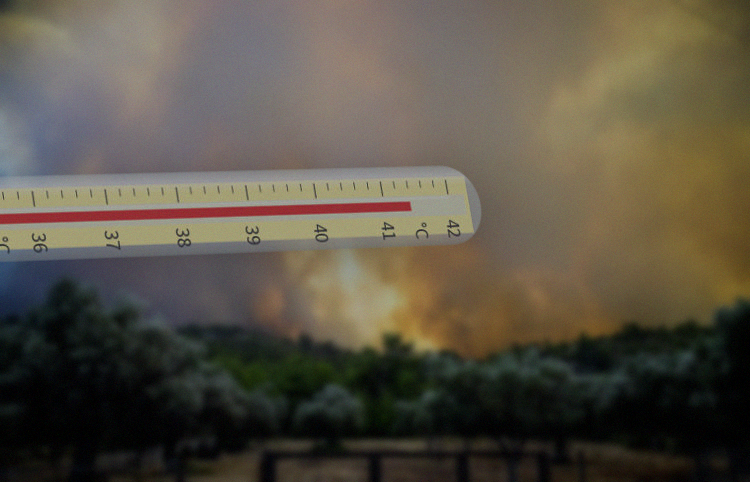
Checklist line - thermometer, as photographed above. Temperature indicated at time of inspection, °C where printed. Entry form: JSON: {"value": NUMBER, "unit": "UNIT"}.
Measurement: {"value": 41.4, "unit": "°C"}
